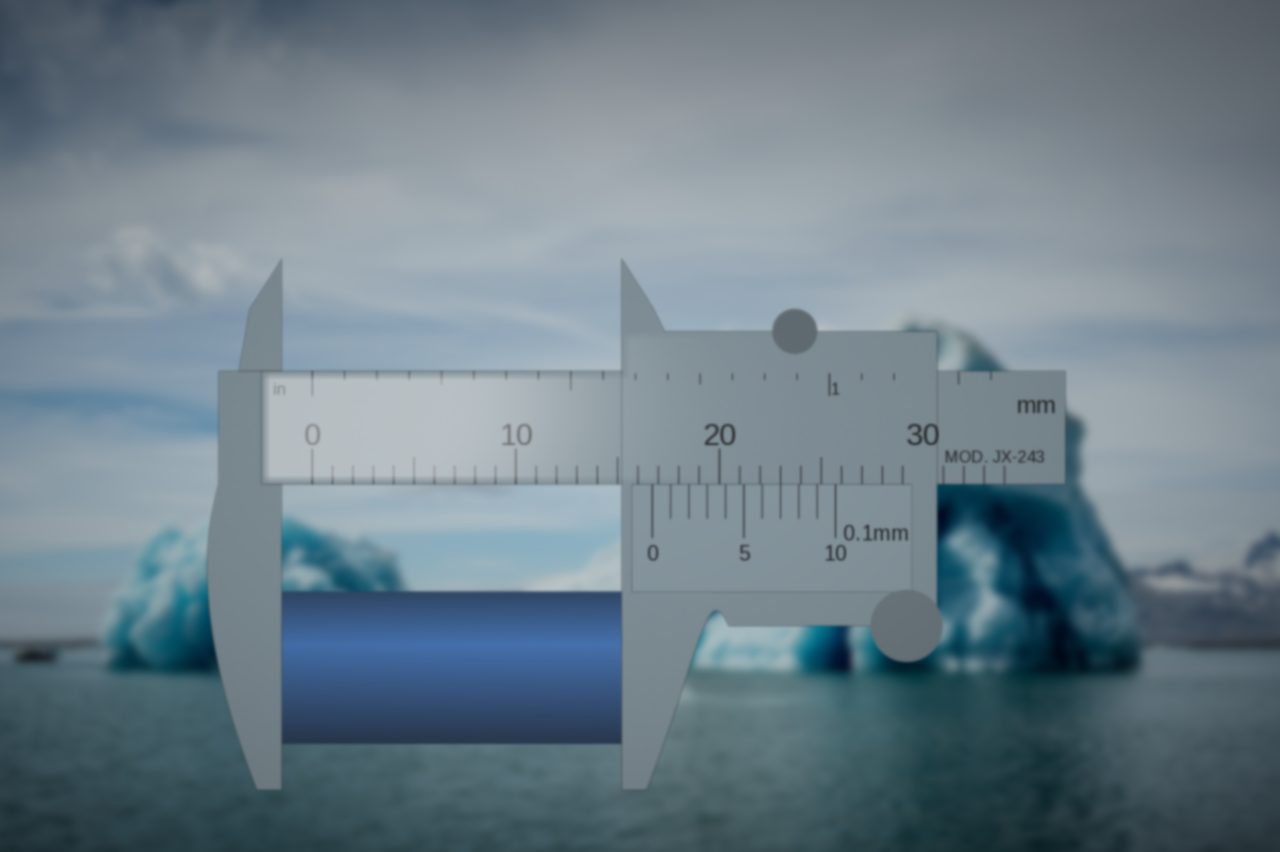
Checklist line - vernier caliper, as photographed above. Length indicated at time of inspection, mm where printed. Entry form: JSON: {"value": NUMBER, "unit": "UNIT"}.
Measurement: {"value": 16.7, "unit": "mm"}
